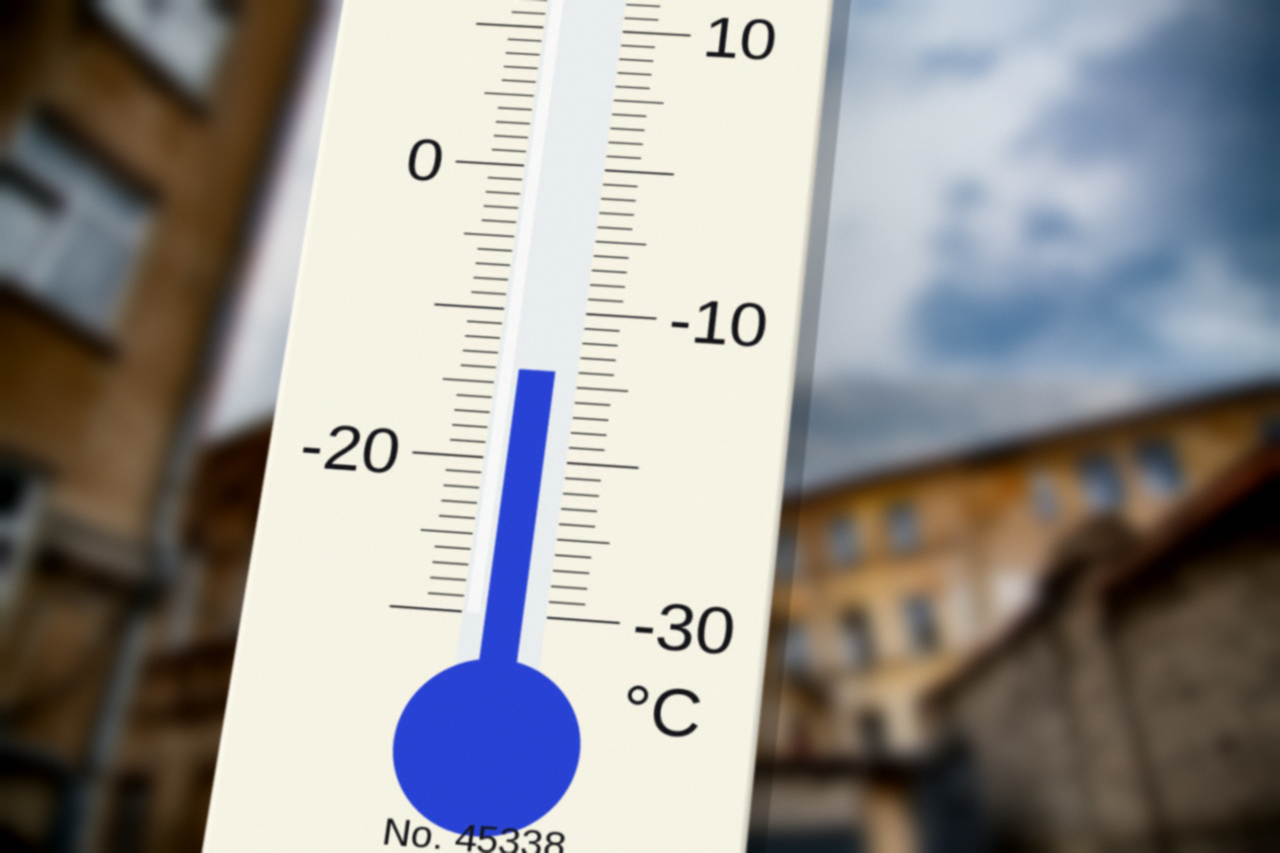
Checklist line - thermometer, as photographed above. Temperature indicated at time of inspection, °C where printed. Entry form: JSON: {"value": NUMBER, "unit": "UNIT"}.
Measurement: {"value": -14, "unit": "°C"}
